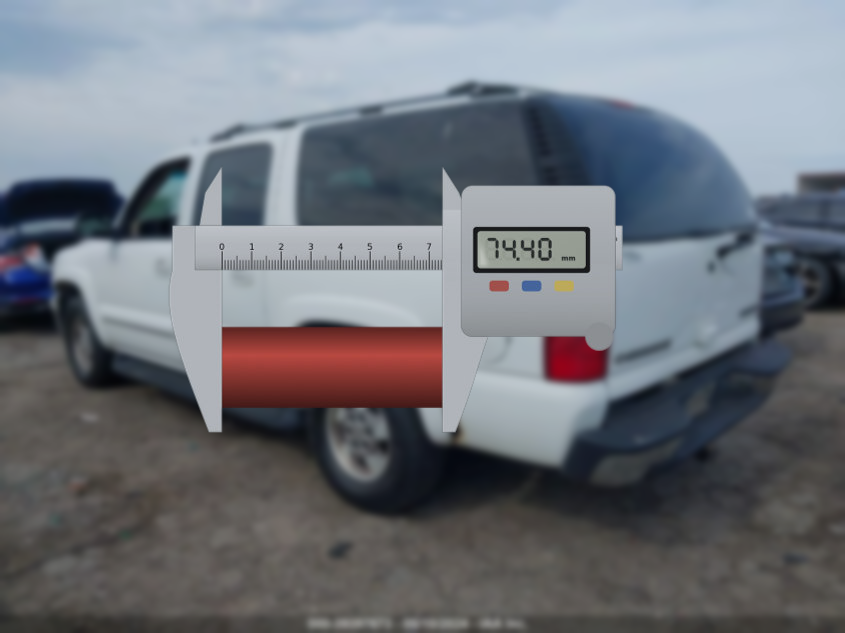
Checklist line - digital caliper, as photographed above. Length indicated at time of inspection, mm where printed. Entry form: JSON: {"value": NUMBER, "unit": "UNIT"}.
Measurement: {"value": 74.40, "unit": "mm"}
